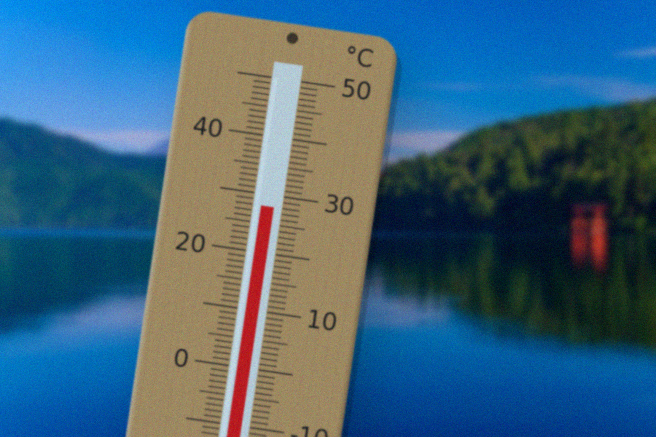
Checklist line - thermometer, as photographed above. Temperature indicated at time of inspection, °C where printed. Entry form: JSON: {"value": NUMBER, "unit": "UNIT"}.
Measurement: {"value": 28, "unit": "°C"}
